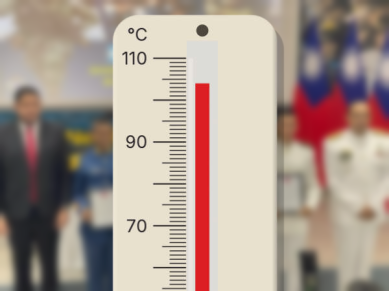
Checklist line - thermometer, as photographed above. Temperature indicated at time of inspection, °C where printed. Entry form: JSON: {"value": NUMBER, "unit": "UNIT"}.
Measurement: {"value": 104, "unit": "°C"}
